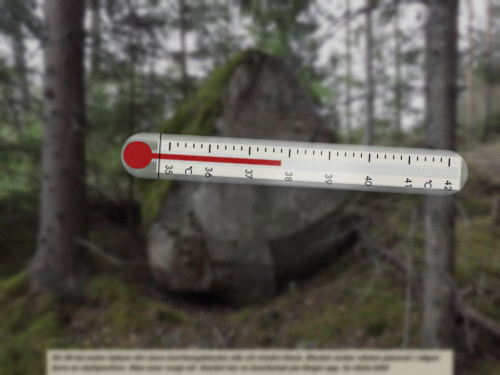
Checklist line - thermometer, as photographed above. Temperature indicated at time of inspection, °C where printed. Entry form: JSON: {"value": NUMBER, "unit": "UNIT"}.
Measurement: {"value": 37.8, "unit": "°C"}
